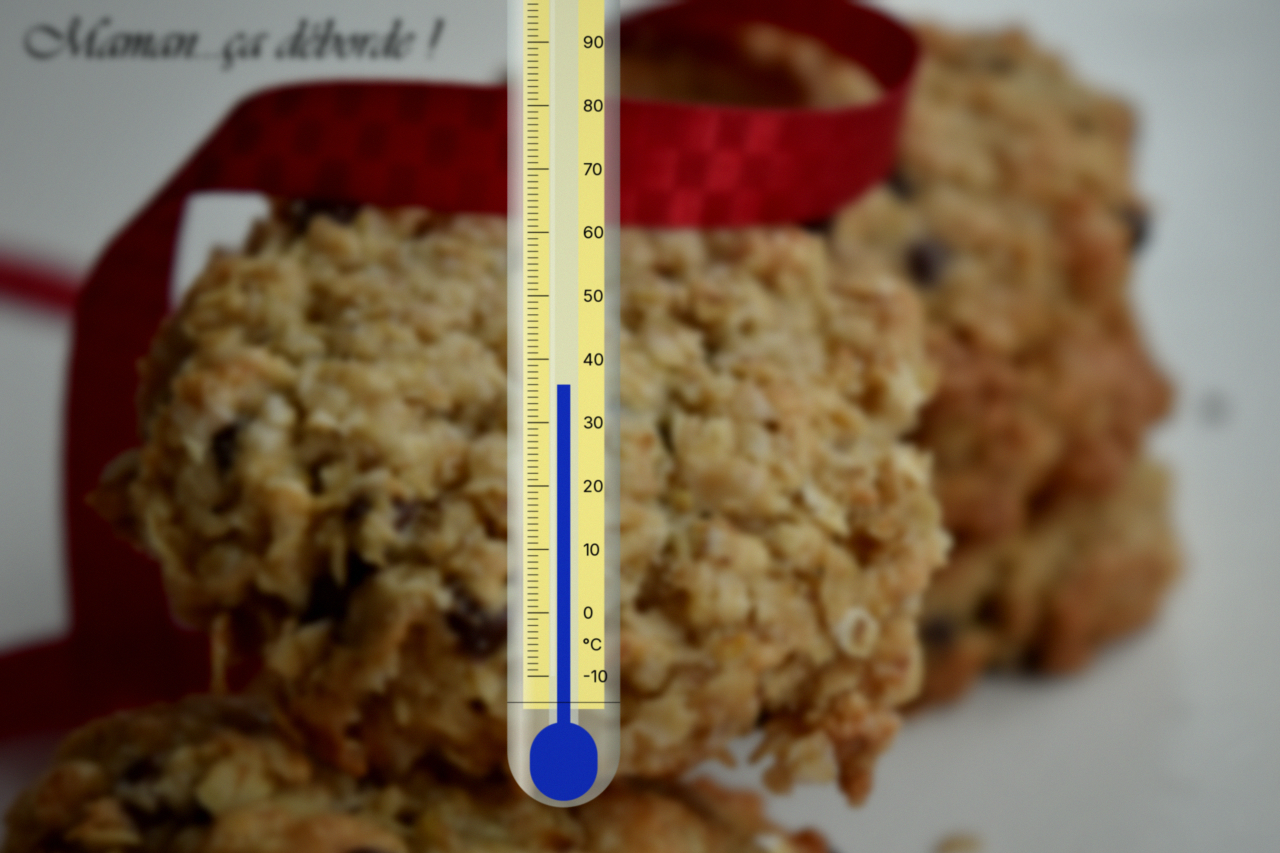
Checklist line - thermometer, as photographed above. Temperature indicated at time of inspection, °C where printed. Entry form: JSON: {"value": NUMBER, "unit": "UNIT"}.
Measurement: {"value": 36, "unit": "°C"}
